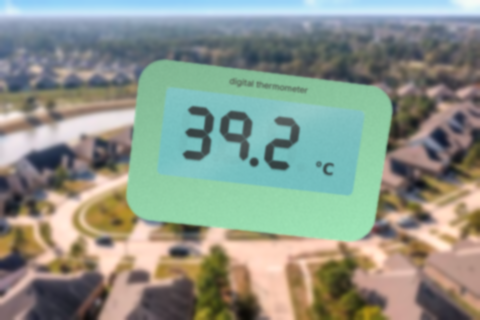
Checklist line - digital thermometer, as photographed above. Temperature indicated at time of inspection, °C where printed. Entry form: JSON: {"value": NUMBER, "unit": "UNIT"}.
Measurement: {"value": 39.2, "unit": "°C"}
